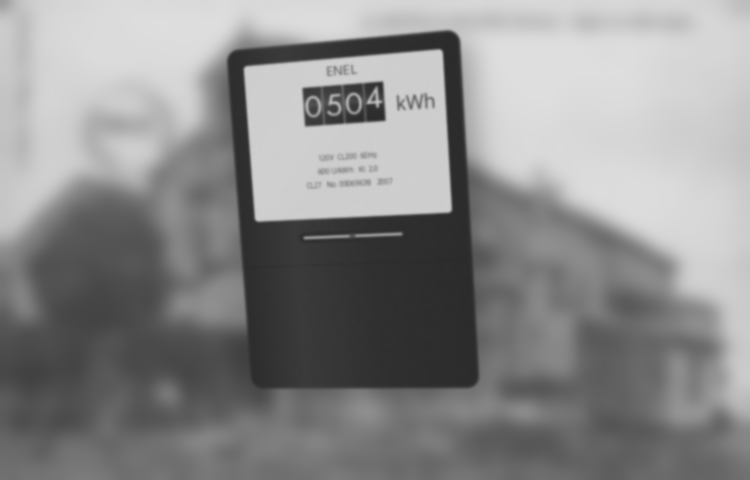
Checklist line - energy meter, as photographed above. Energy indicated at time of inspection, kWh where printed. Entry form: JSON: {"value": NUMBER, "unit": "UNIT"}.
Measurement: {"value": 504, "unit": "kWh"}
